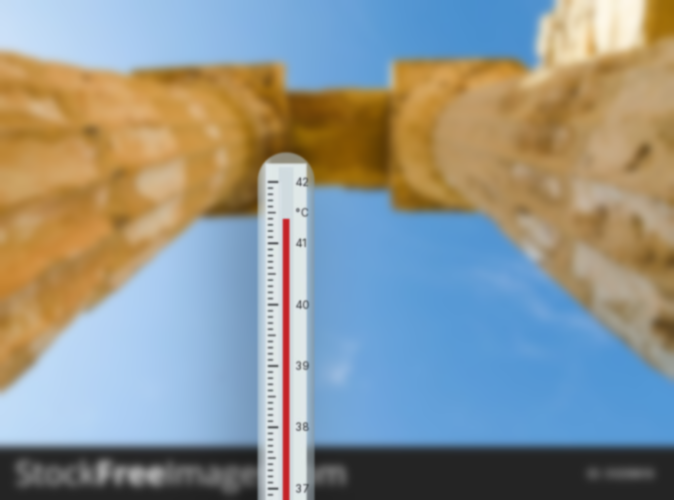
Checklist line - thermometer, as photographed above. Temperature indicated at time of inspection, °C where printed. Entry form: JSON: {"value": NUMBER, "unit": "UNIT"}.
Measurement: {"value": 41.4, "unit": "°C"}
